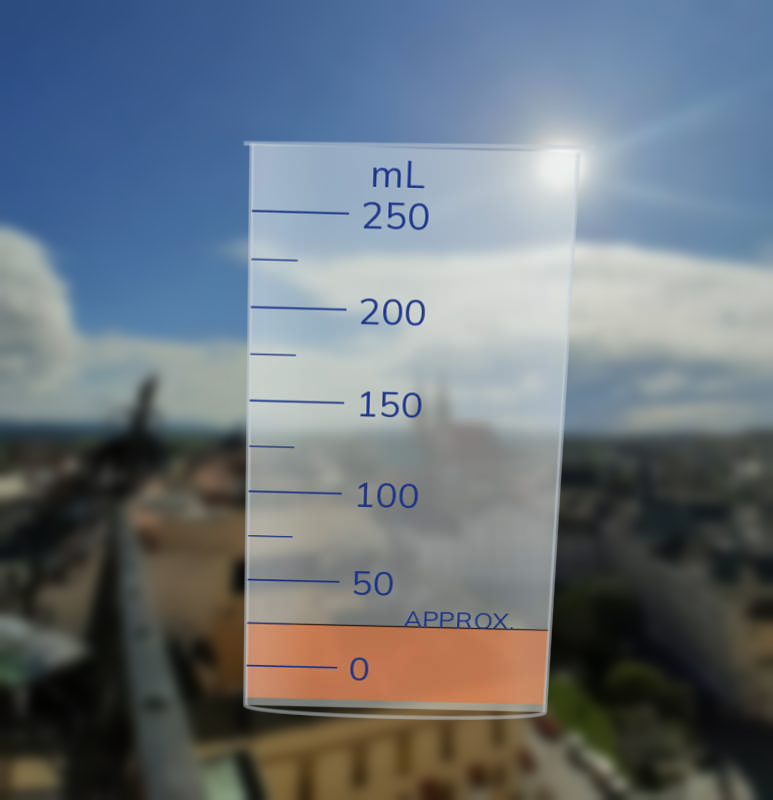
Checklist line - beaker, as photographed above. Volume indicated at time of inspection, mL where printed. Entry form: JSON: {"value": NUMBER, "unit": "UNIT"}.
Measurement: {"value": 25, "unit": "mL"}
